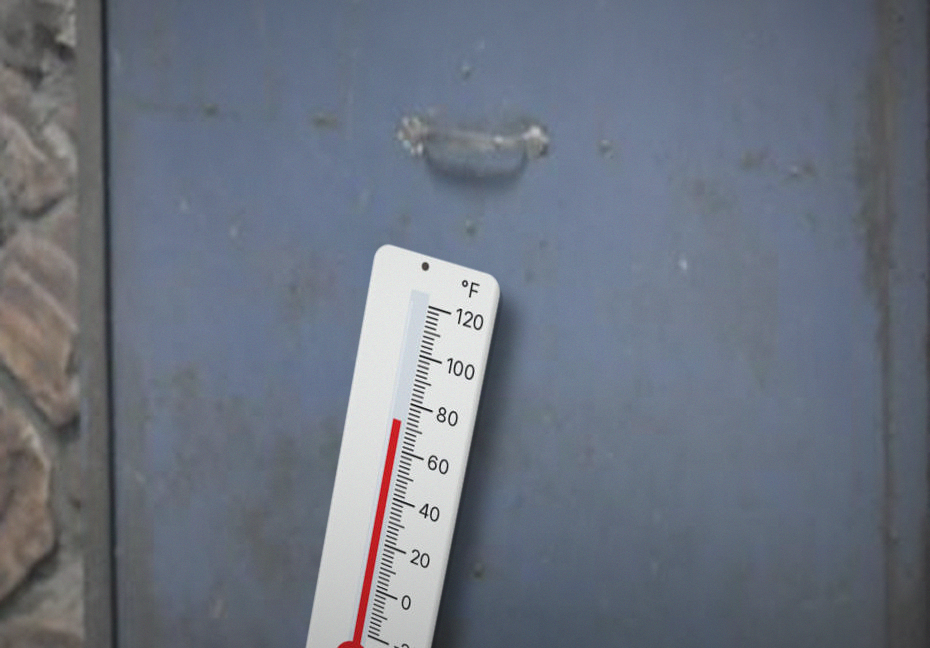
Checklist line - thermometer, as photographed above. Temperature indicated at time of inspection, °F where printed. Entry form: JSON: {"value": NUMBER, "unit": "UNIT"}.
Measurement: {"value": 72, "unit": "°F"}
